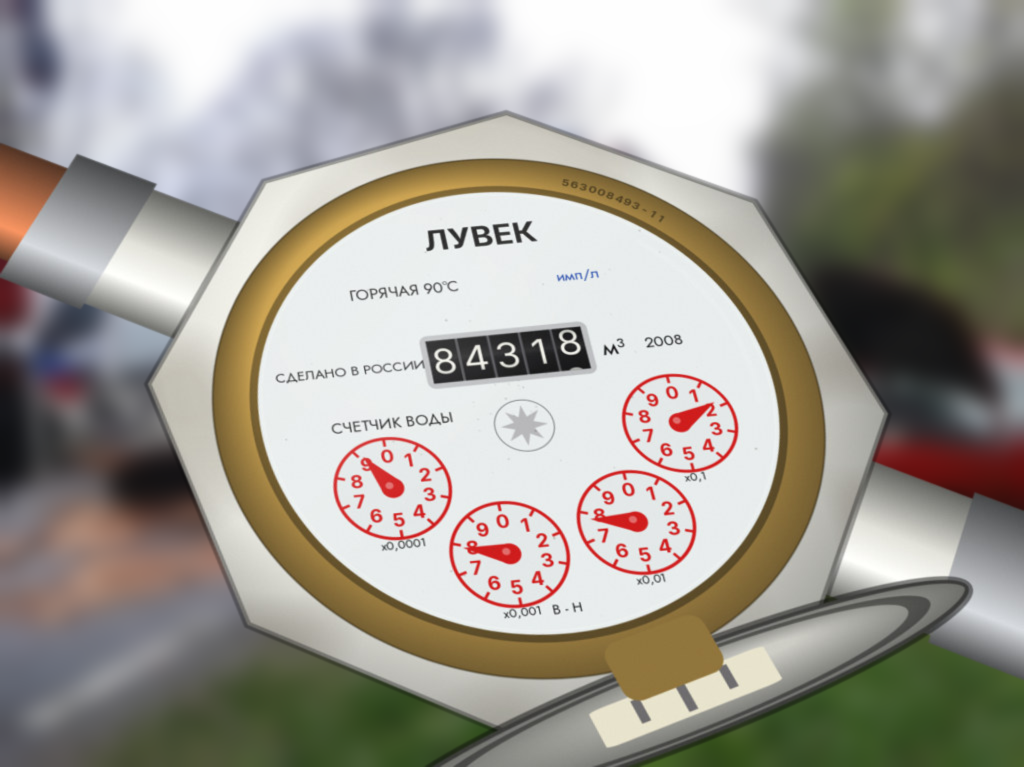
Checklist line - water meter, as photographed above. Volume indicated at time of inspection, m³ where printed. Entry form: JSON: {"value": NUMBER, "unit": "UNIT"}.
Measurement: {"value": 84318.1779, "unit": "m³"}
